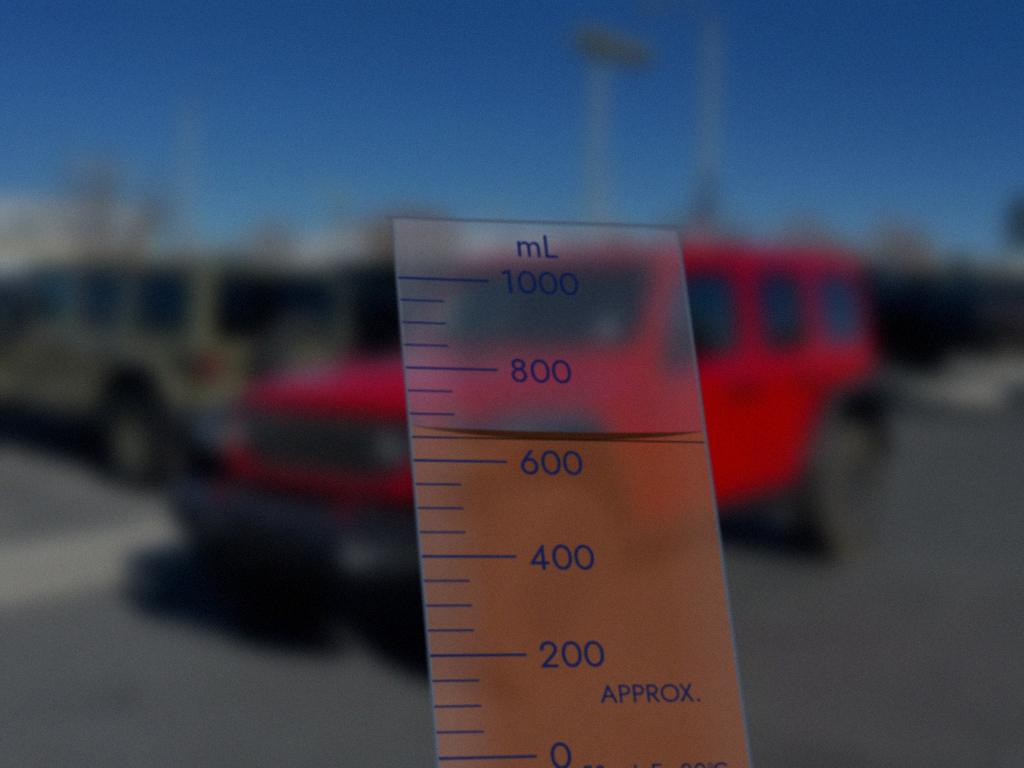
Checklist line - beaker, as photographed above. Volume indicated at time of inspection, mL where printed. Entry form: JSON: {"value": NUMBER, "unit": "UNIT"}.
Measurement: {"value": 650, "unit": "mL"}
